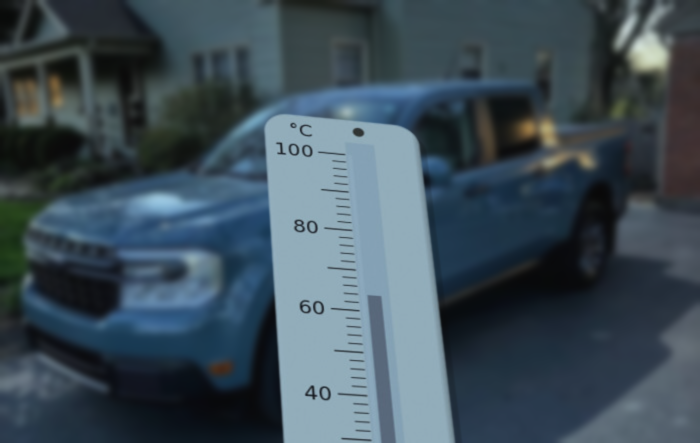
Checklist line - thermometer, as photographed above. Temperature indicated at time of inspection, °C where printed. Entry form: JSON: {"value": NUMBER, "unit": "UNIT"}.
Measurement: {"value": 64, "unit": "°C"}
